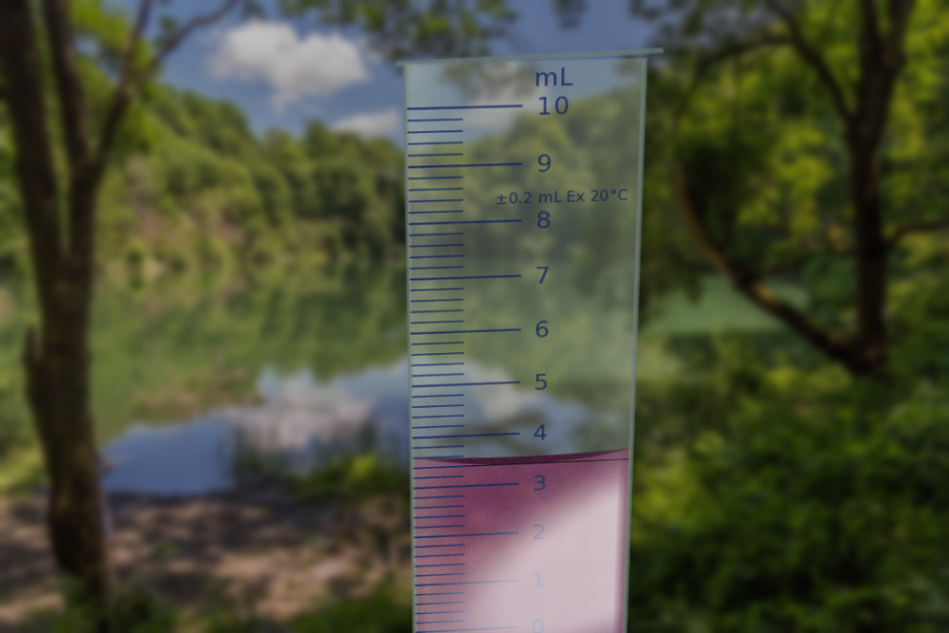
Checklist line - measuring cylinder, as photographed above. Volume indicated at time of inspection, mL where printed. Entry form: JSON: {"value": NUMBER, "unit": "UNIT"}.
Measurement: {"value": 3.4, "unit": "mL"}
